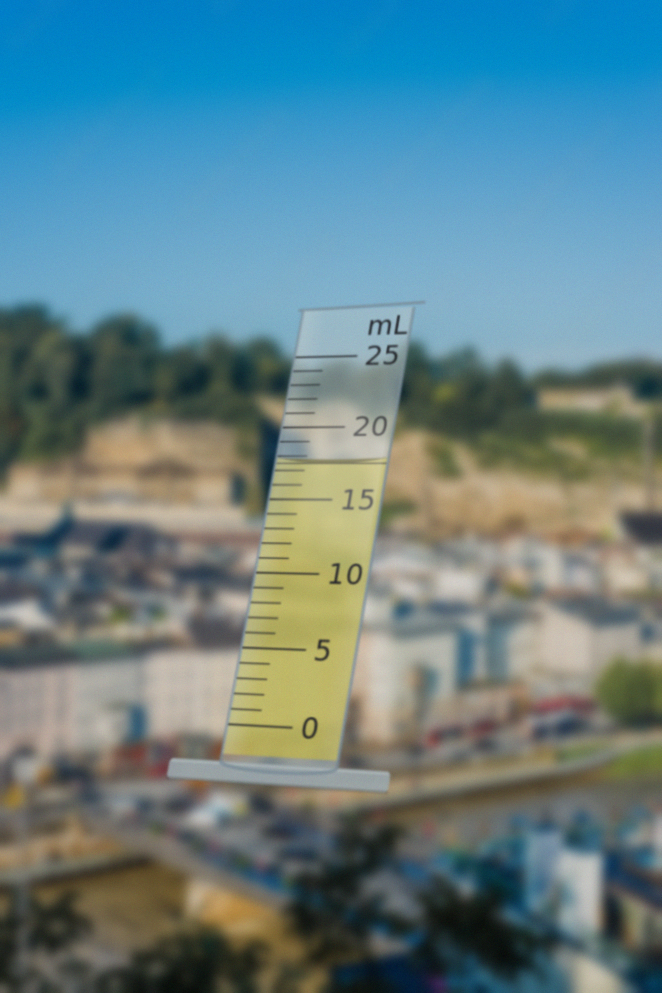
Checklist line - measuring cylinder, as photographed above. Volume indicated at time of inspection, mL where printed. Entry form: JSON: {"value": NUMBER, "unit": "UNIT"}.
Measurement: {"value": 17.5, "unit": "mL"}
